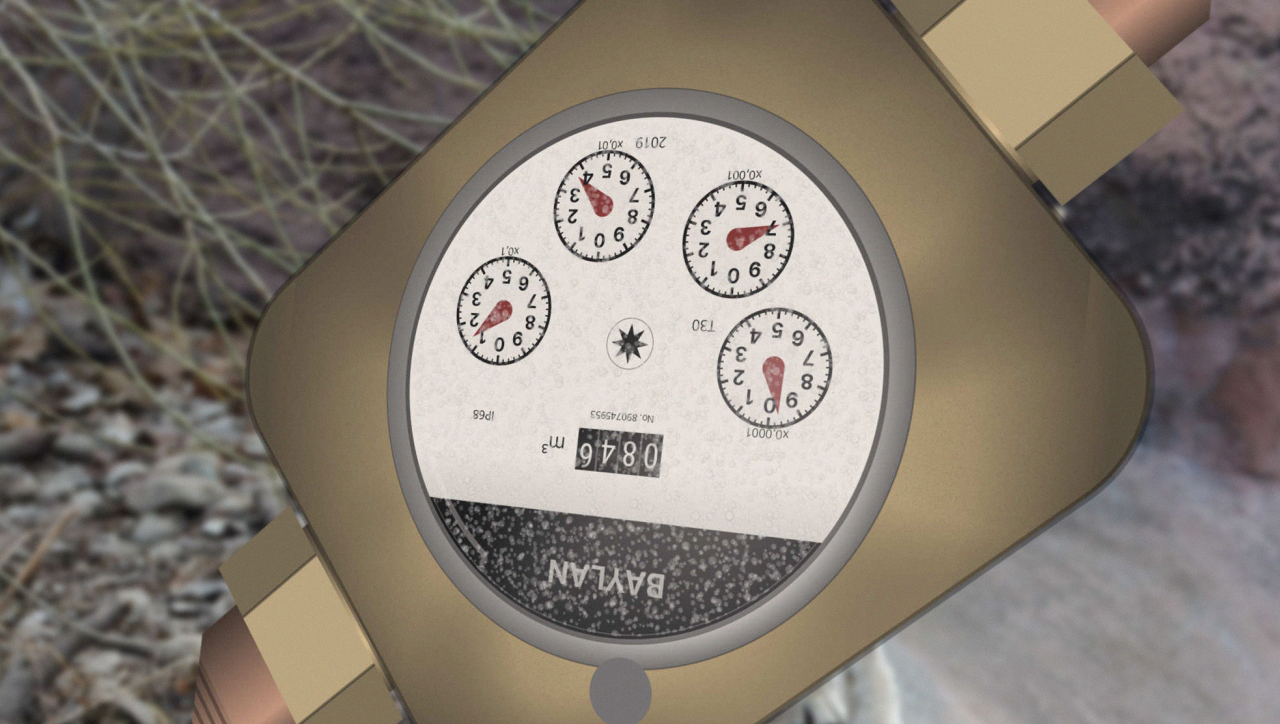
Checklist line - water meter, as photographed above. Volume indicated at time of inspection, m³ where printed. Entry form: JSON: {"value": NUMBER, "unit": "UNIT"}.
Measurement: {"value": 846.1369, "unit": "m³"}
